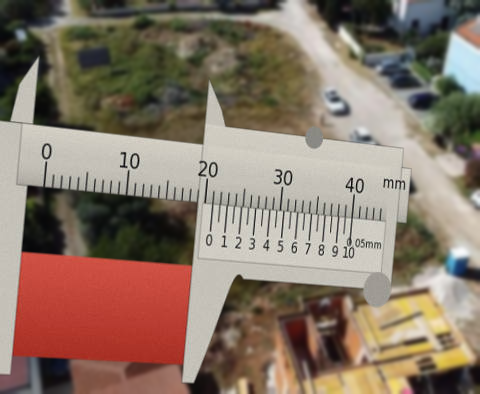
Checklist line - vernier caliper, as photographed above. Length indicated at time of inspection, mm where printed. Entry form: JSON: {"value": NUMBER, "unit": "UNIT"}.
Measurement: {"value": 21.0, "unit": "mm"}
